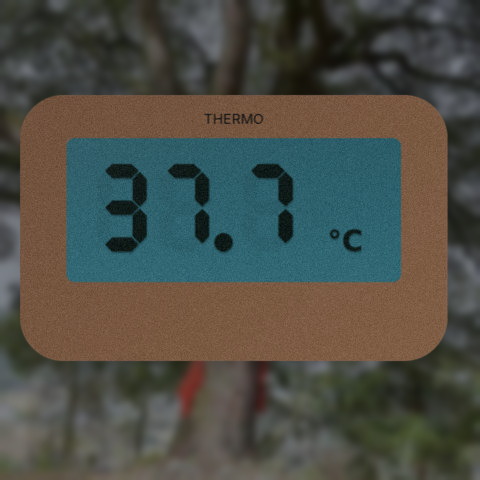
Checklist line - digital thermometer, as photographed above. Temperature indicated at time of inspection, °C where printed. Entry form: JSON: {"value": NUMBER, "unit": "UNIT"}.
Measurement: {"value": 37.7, "unit": "°C"}
